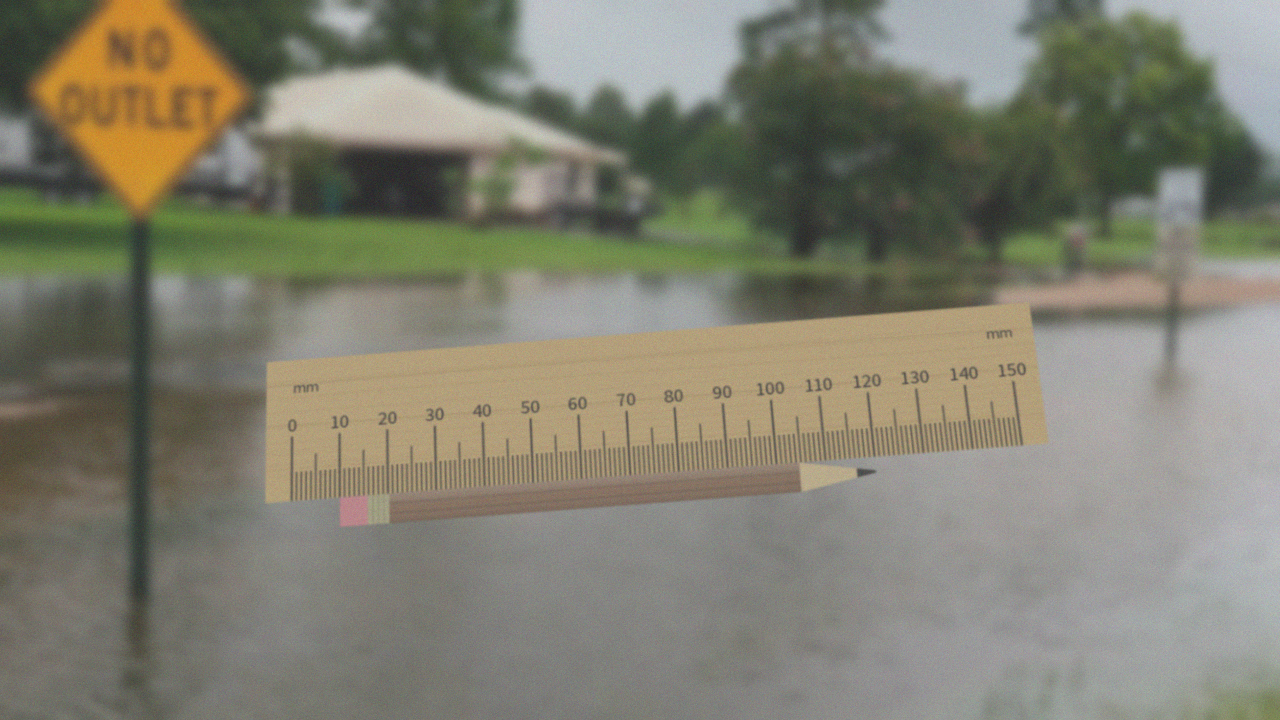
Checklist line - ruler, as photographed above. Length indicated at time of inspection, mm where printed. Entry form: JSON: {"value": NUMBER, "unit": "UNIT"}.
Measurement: {"value": 110, "unit": "mm"}
